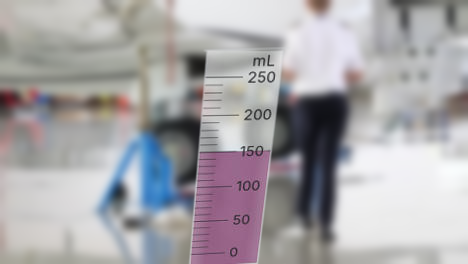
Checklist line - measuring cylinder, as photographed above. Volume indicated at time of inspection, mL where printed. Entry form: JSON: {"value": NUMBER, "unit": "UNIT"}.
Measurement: {"value": 150, "unit": "mL"}
